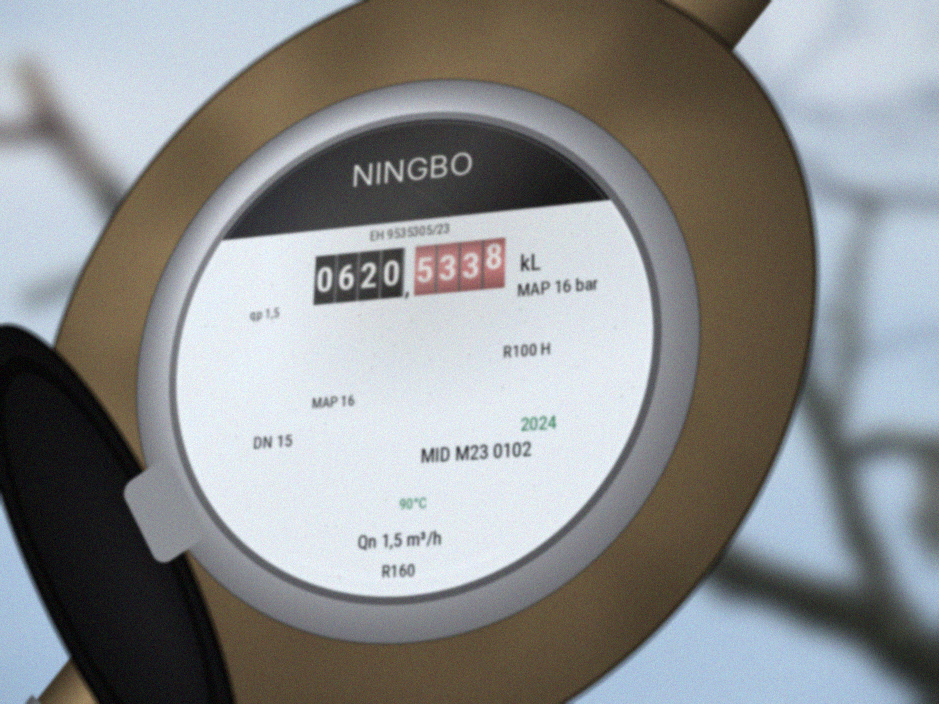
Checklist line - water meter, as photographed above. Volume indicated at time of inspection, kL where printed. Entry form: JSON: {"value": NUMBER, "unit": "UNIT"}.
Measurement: {"value": 620.5338, "unit": "kL"}
